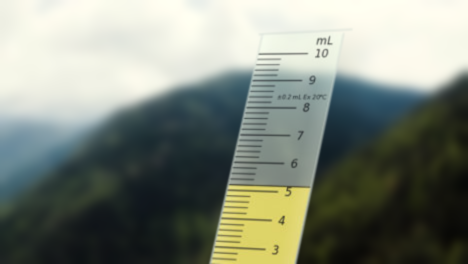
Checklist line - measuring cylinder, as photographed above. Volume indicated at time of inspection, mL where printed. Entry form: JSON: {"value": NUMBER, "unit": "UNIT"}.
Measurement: {"value": 5.2, "unit": "mL"}
